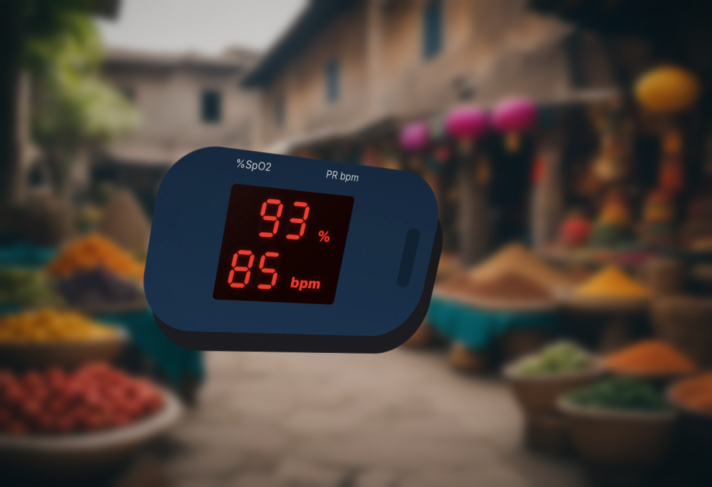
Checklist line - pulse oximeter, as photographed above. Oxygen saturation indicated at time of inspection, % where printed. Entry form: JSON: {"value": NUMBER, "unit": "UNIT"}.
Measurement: {"value": 93, "unit": "%"}
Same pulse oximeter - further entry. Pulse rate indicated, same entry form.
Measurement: {"value": 85, "unit": "bpm"}
